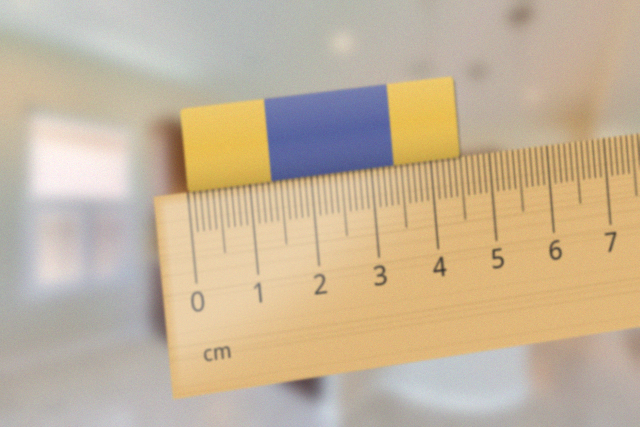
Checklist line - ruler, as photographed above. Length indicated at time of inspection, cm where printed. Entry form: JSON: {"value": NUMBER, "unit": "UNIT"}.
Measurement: {"value": 4.5, "unit": "cm"}
